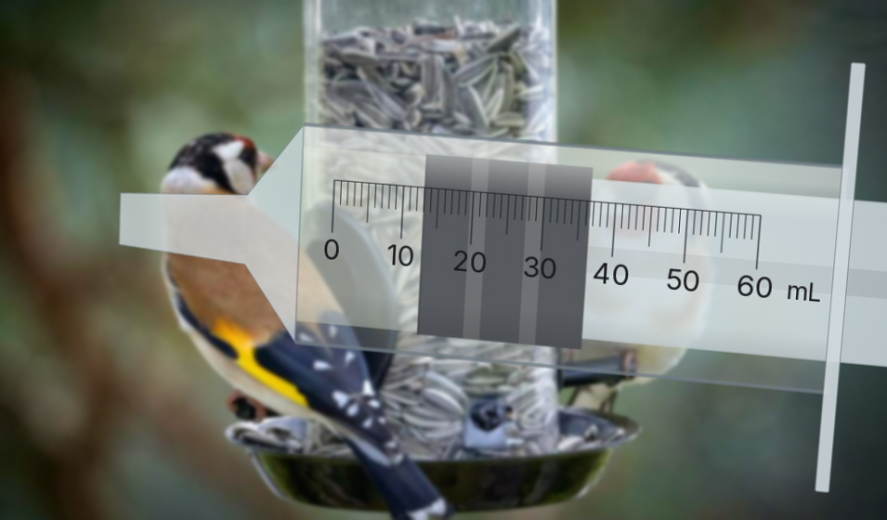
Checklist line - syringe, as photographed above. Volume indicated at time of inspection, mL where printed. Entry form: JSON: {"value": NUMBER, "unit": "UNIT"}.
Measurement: {"value": 13, "unit": "mL"}
